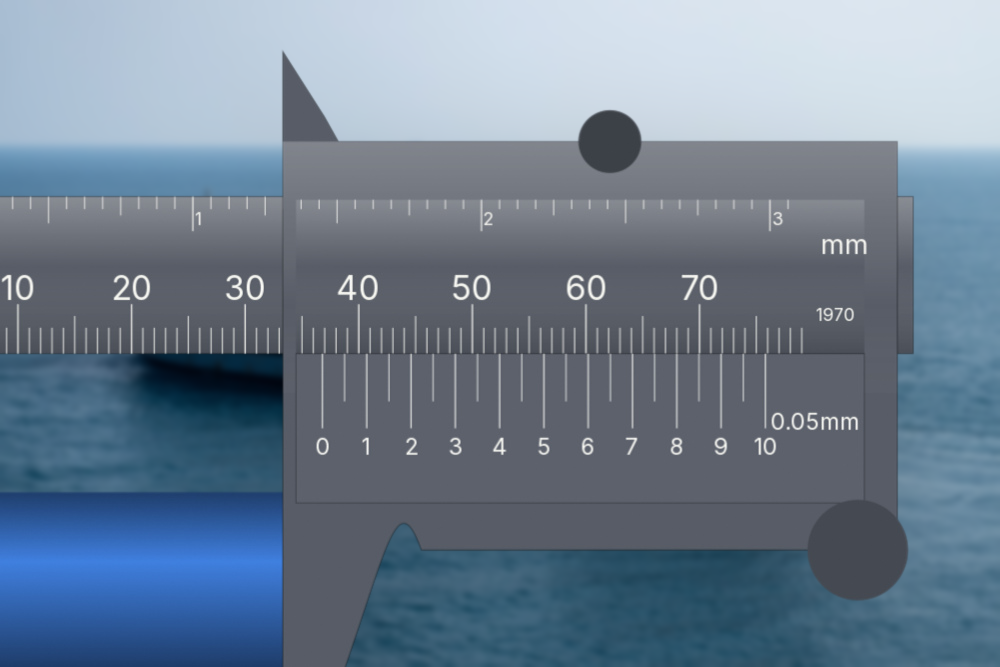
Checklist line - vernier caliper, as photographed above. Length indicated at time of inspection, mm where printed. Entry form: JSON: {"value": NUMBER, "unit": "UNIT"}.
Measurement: {"value": 36.8, "unit": "mm"}
